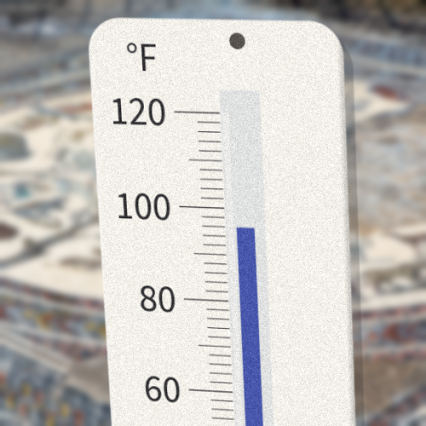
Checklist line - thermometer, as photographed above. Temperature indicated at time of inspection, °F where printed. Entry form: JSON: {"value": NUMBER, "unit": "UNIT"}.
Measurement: {"value": 96, "unit": "°F"}
